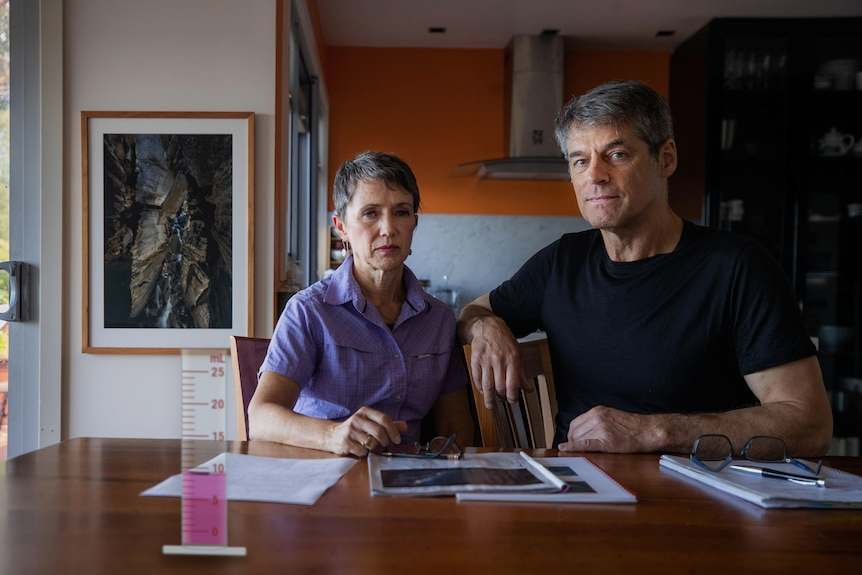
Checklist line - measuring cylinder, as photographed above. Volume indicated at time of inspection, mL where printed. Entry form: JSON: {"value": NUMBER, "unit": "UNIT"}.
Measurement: {"value": 9, "unit": "mL"}
